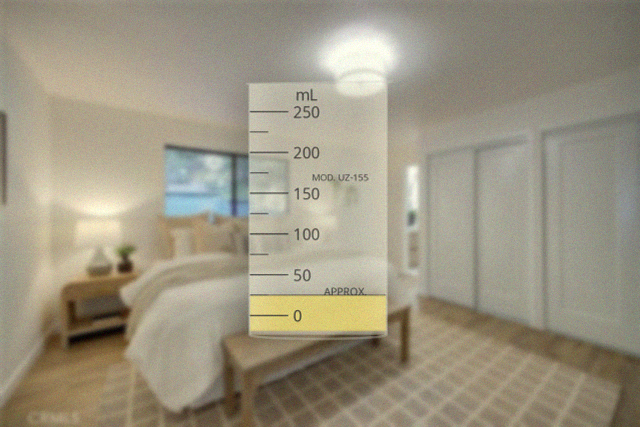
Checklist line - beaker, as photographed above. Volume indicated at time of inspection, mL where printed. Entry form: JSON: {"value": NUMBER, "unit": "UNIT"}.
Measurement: {"value": 25, "unit": "mL"}
